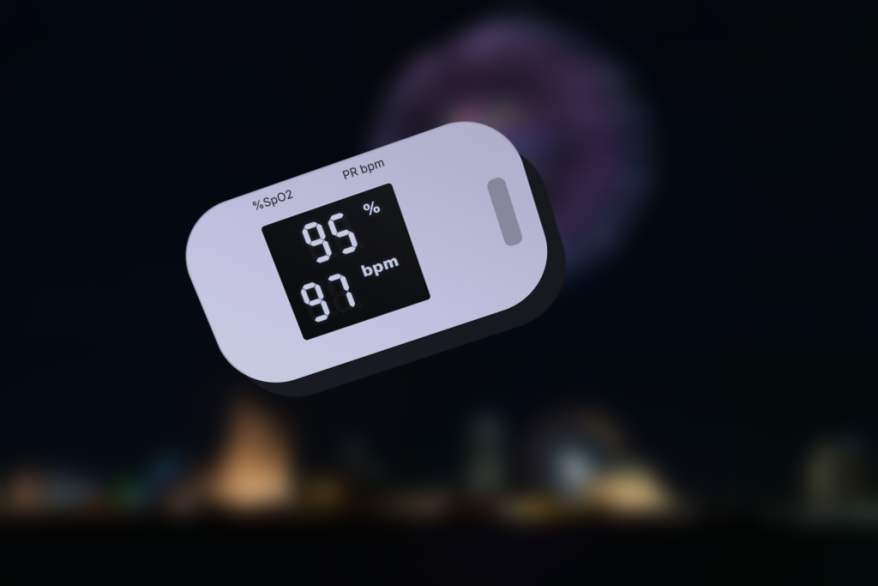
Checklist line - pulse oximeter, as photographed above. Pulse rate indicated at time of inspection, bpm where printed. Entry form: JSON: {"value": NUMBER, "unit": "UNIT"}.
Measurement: {"value": 97, "unit": "bpm"}
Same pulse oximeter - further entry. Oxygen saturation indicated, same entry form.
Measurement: {"value": 95, "unit": "%"}
